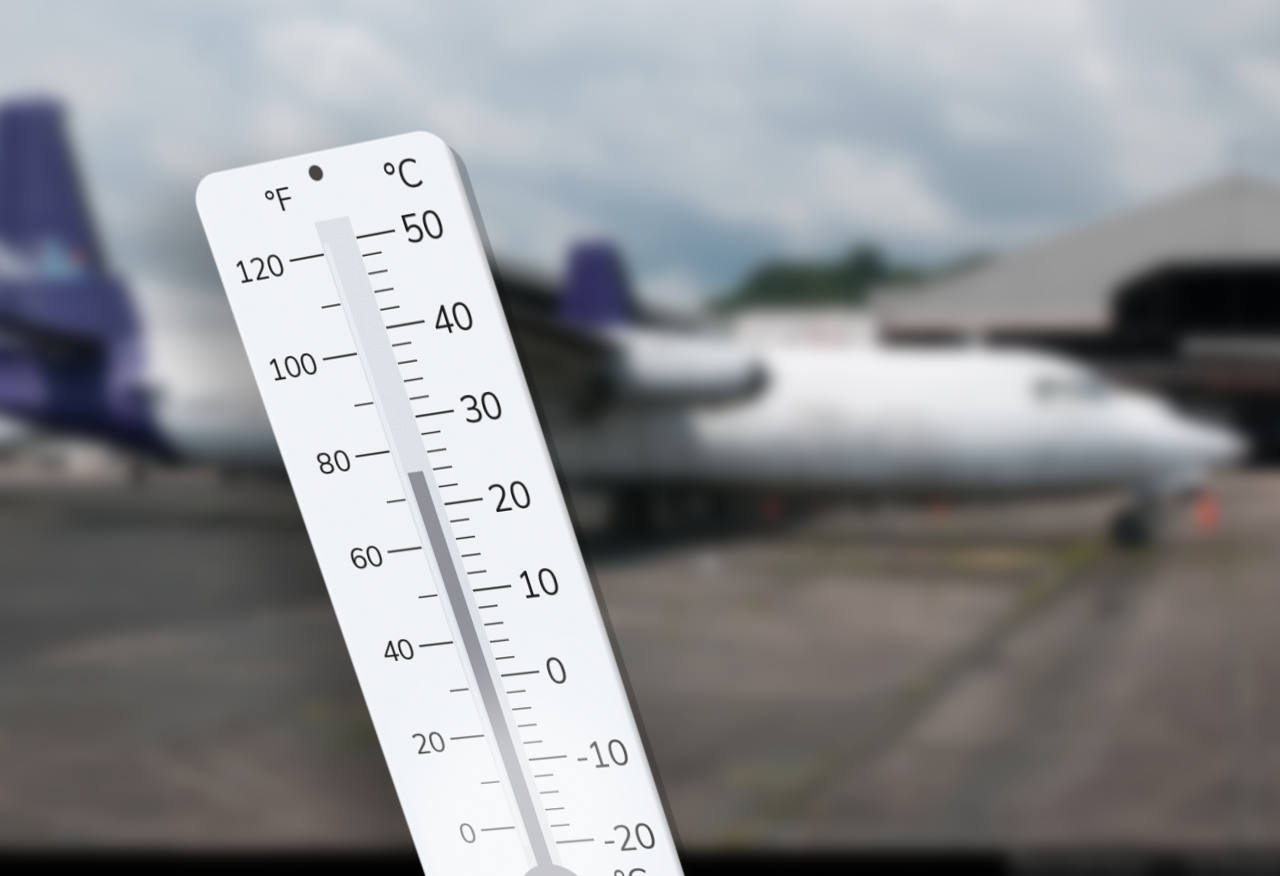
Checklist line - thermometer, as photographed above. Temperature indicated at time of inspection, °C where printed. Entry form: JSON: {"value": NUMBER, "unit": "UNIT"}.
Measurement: {"value": 24, "unit": "°C"}
